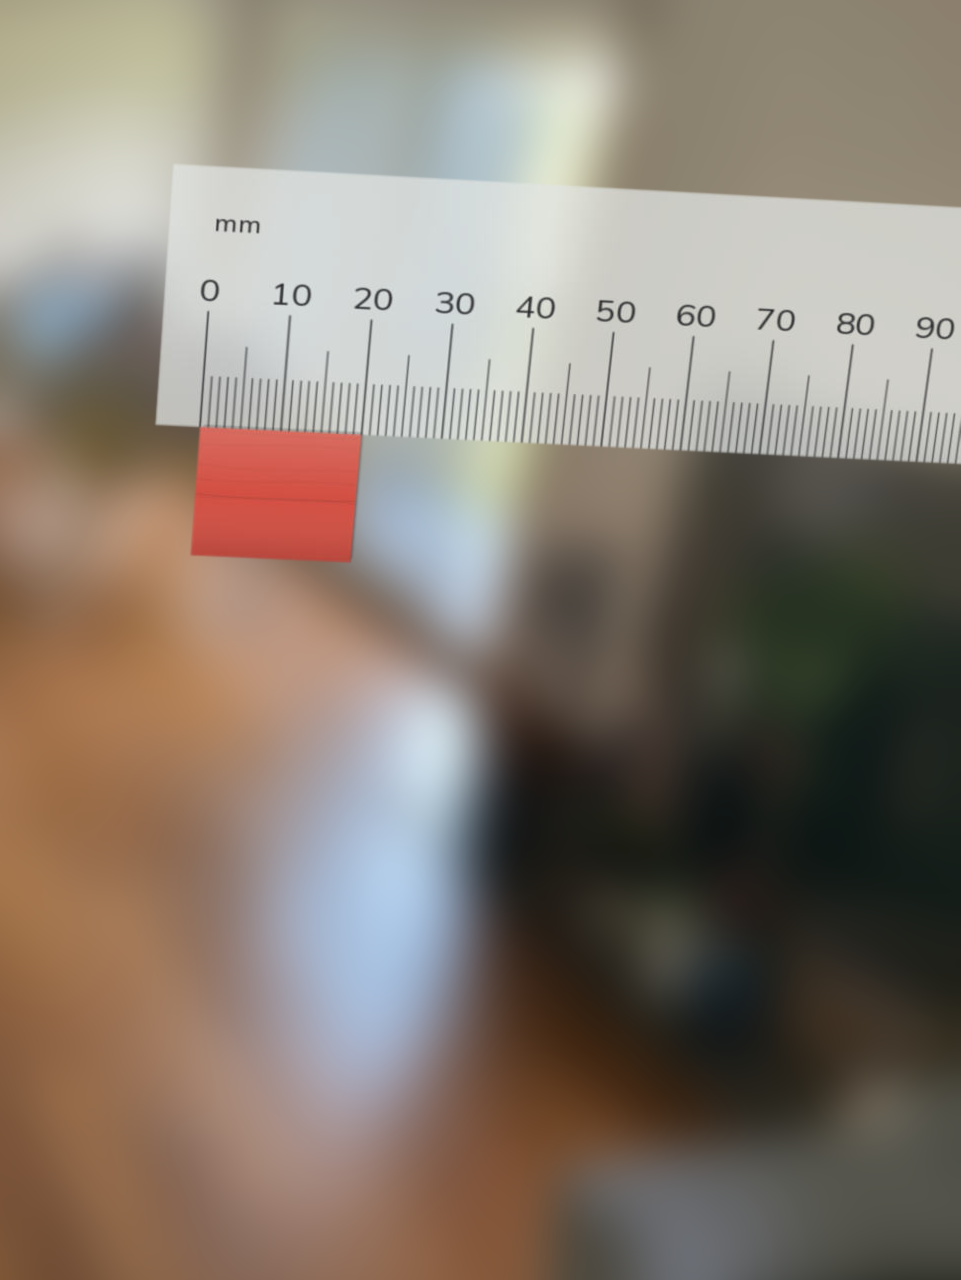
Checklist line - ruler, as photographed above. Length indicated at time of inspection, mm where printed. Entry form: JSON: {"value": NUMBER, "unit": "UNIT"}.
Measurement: {"value": 20, "unit": "mm"}
